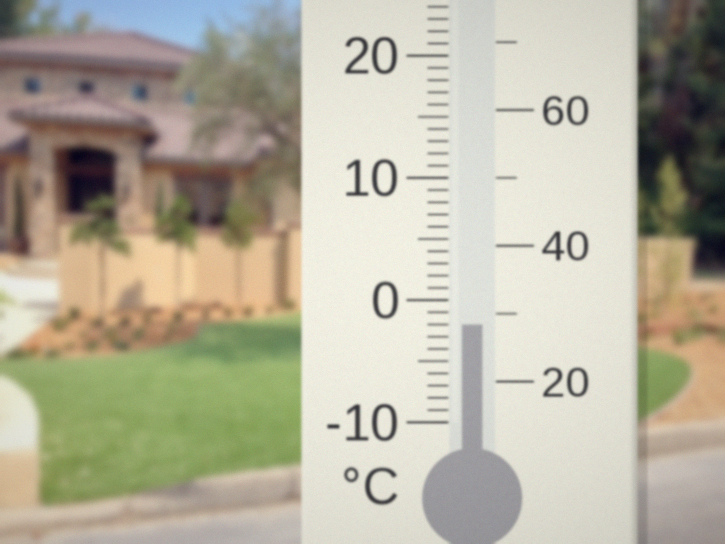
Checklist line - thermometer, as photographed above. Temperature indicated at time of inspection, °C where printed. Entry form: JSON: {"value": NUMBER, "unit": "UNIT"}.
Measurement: {"value": -2, "unit": "°C"}
